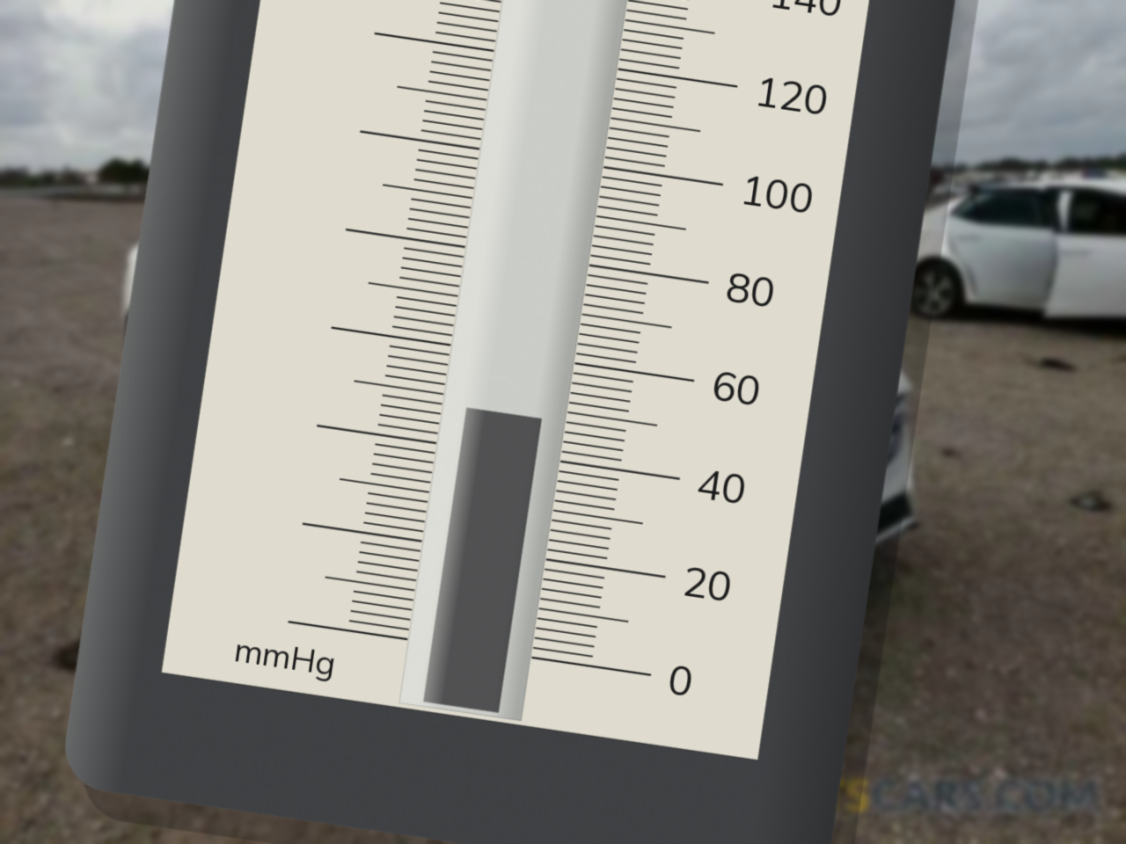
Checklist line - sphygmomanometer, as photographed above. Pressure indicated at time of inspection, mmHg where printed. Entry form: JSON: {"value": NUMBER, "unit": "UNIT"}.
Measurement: {"value": 48, "unit": "mmHg"}
